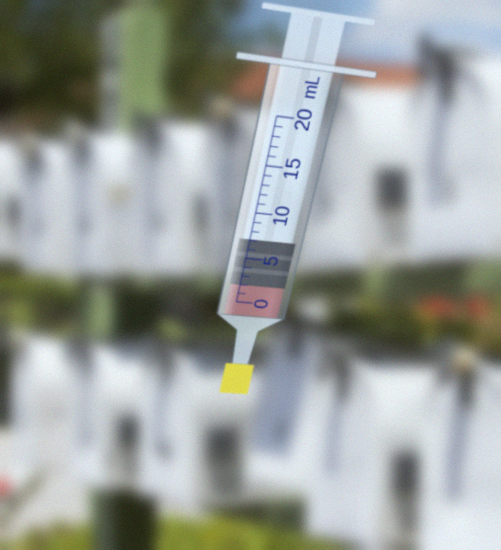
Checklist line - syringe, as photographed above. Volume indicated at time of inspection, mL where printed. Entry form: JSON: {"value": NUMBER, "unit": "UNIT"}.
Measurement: {"value": 2, "unit": "mL"}
